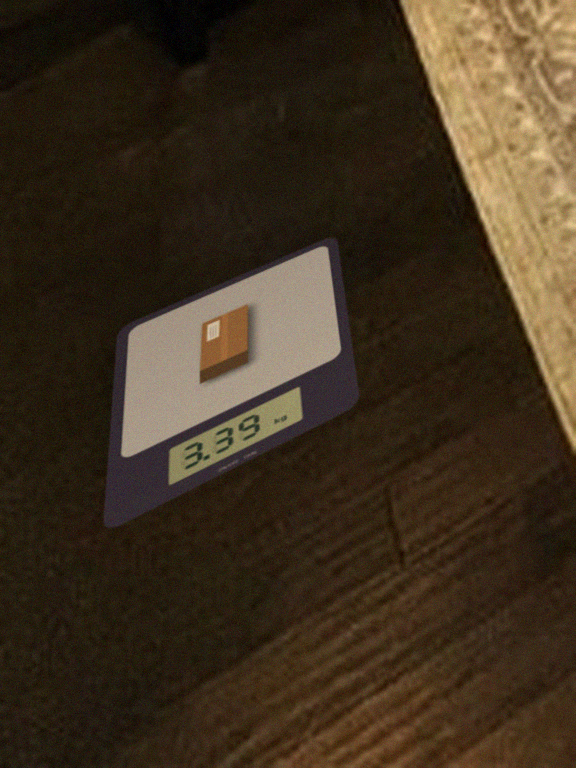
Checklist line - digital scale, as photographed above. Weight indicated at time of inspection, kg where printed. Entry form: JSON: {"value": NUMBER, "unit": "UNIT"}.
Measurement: {"value": 3.39, "unit": "kg"}
